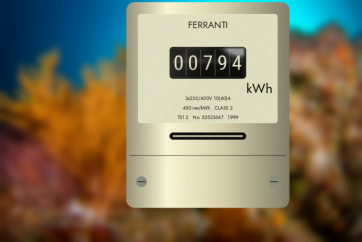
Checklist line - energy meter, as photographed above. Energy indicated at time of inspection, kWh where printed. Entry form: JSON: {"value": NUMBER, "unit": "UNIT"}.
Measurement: {"value": 794, "unit": "kWh"}
